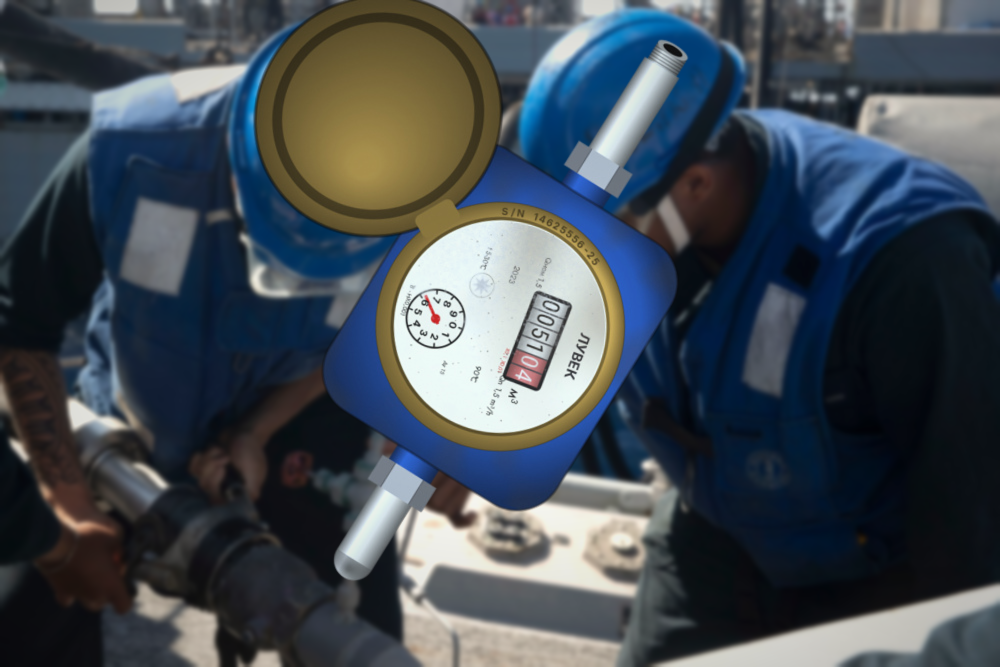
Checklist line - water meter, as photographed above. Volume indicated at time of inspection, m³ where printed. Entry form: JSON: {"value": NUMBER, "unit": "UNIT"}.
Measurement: {"value": 51.046, "unit": "m³"}
